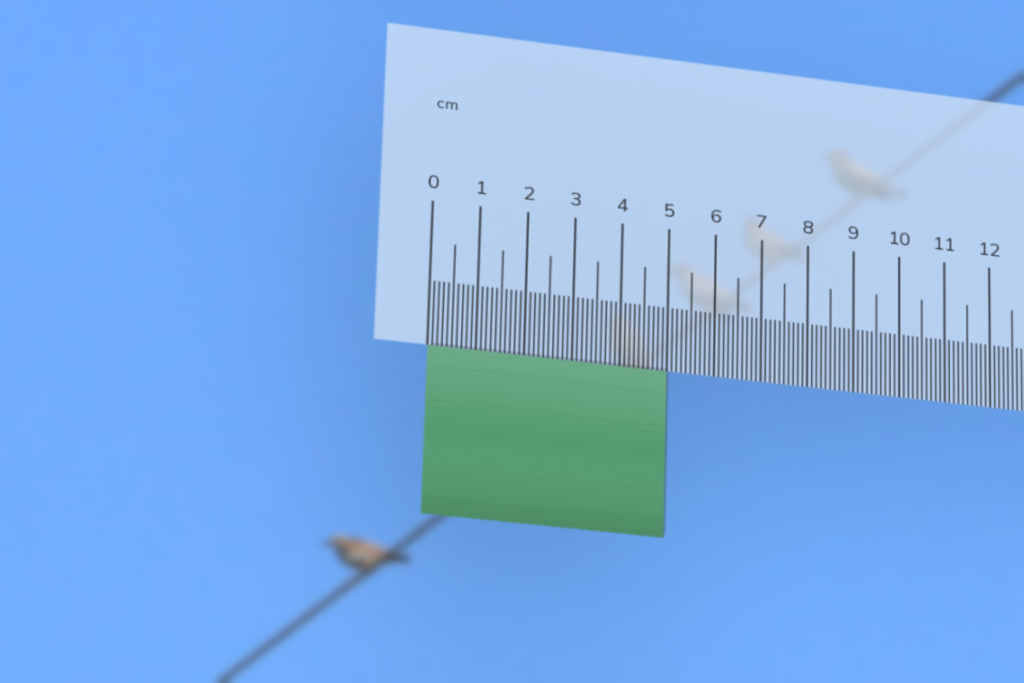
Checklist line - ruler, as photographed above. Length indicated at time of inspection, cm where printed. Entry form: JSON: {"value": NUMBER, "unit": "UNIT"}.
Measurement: {"value": 5, "unit": "cm"}
